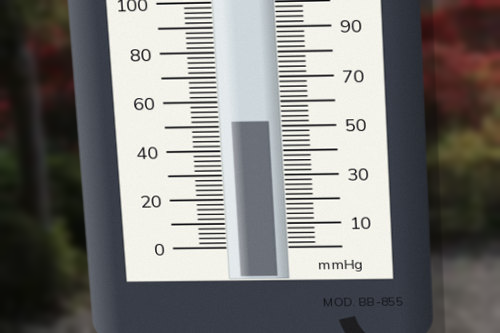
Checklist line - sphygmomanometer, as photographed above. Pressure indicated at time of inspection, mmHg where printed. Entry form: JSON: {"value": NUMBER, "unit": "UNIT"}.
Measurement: {"value": 52, "unit": "mmHg"}
